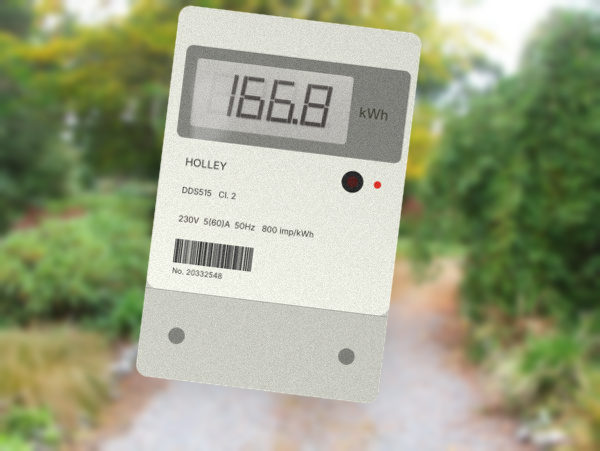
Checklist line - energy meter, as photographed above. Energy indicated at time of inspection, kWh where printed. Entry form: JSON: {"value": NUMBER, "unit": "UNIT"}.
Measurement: {"value": 166.8, "unit": "kWh"}
